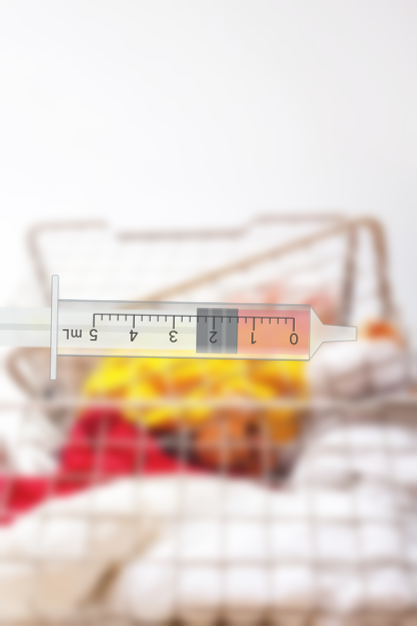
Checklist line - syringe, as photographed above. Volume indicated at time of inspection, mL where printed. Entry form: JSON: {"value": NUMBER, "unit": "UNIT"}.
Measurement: {"value": 1.4, "unit": "mL"}
